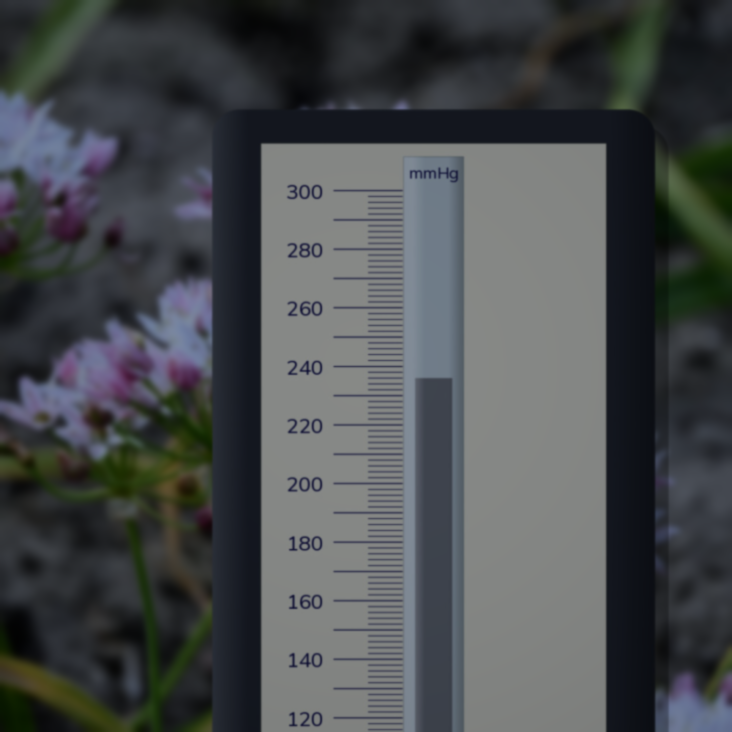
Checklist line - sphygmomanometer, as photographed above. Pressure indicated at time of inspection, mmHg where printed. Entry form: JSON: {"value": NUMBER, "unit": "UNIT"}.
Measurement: {"value": 236, "unit": "mmHg"}
